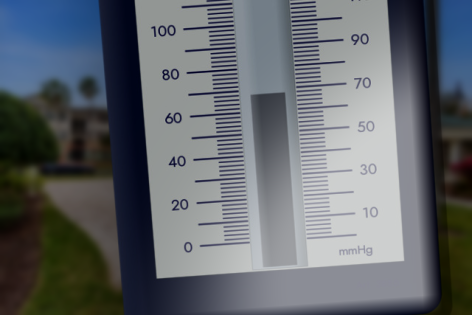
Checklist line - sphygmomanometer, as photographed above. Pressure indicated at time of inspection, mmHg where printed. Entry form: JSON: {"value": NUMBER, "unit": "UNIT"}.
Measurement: {"value": 68, "unit": "mmHg"}
